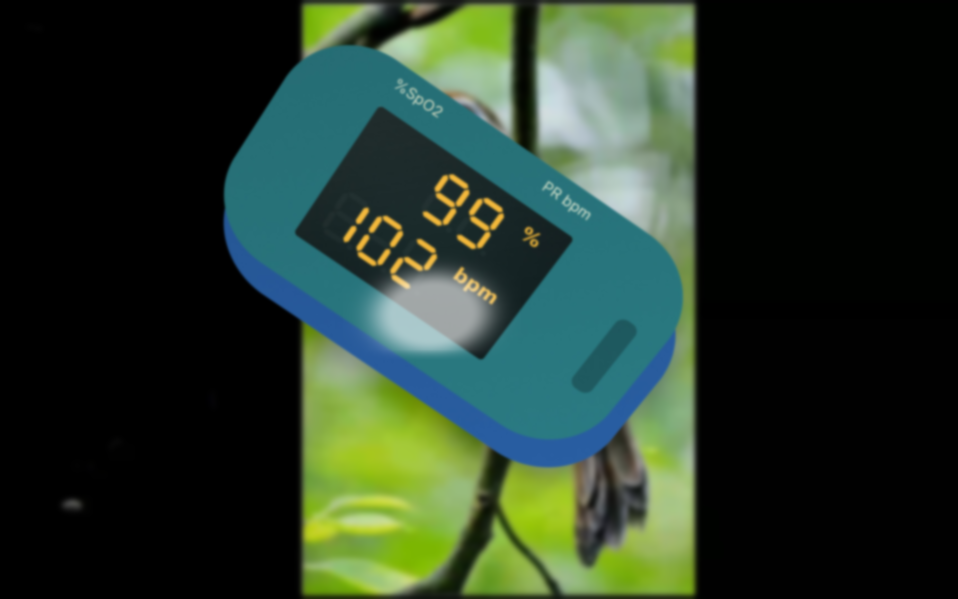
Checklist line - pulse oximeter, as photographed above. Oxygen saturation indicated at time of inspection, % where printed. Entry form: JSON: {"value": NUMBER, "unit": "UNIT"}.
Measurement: {"value": 99, "unit": "%"}
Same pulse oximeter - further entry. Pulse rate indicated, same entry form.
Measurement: {"value": 102, "unit": "bpm"}
